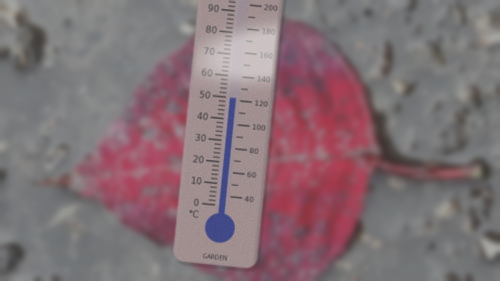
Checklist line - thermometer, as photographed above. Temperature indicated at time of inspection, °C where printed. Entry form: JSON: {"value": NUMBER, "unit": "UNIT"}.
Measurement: {"value": 50, "unit": "°C"}
